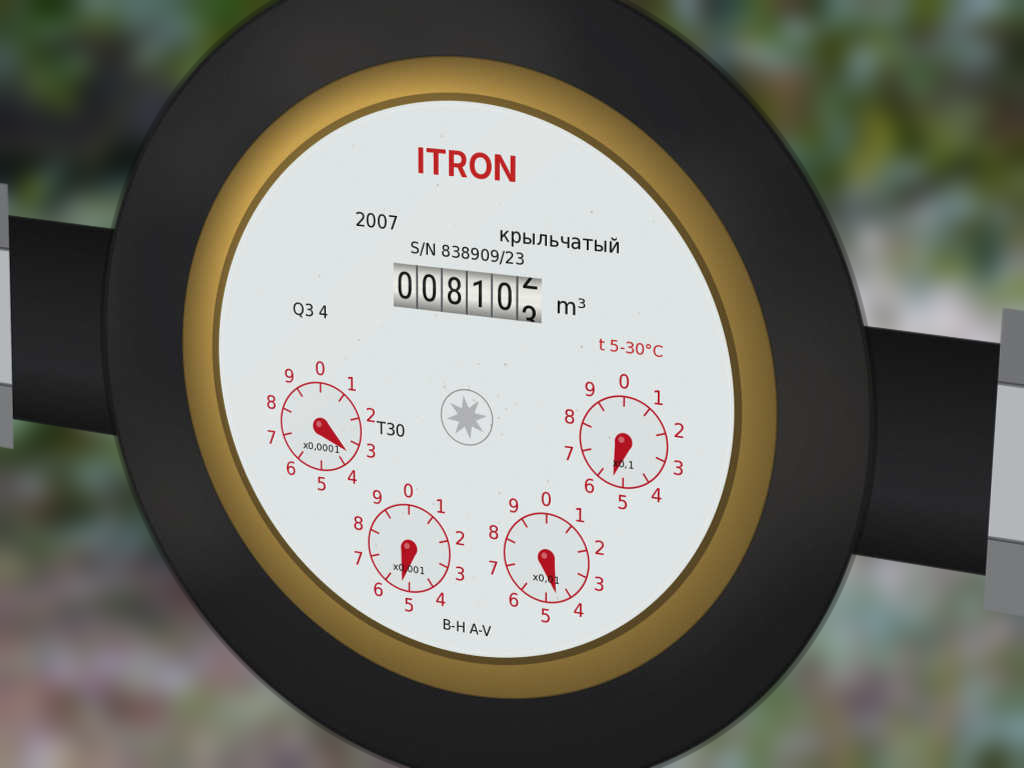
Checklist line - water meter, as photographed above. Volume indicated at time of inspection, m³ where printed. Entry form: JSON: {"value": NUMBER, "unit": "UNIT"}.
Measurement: {"value": 8102.5453, "unit": "m³"}
